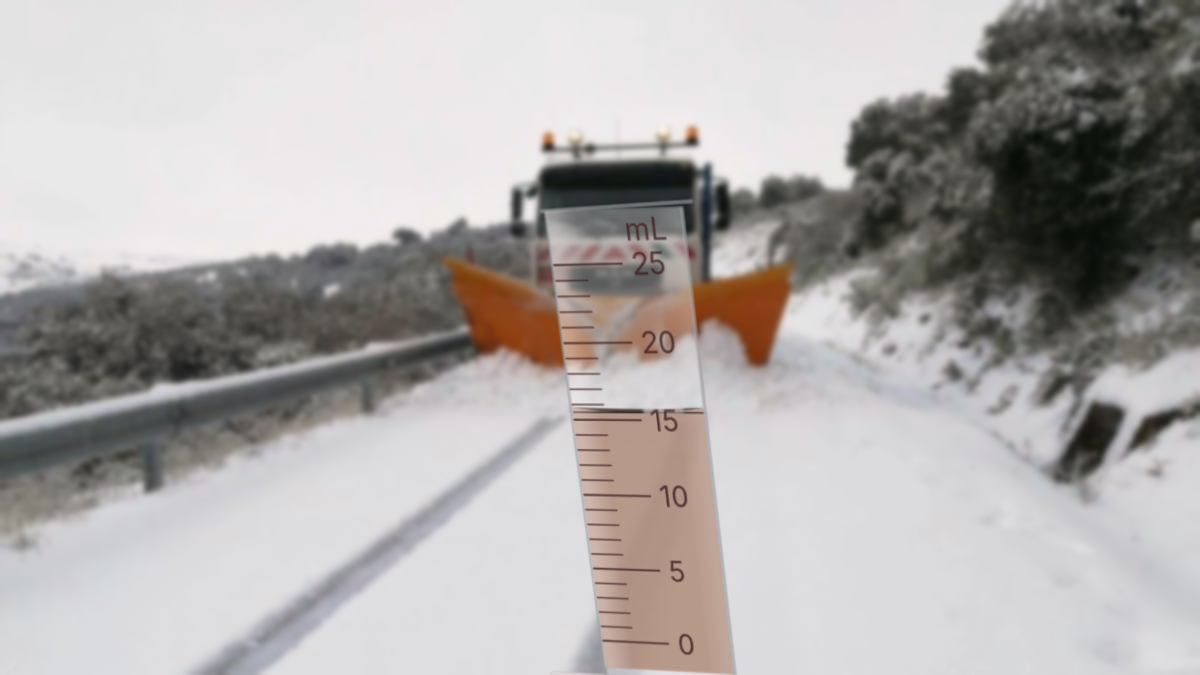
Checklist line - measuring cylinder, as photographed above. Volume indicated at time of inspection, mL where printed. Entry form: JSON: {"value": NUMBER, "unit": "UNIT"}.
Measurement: {"value": 15.5, "unit": "mL"}
